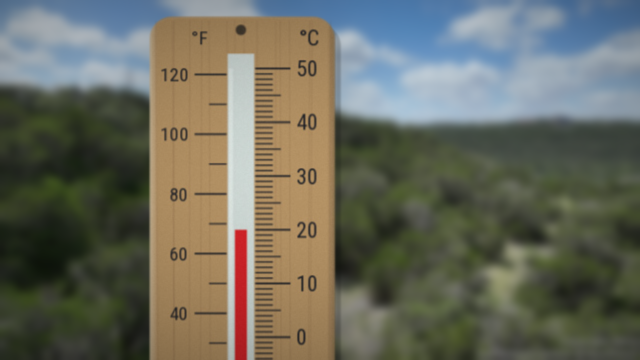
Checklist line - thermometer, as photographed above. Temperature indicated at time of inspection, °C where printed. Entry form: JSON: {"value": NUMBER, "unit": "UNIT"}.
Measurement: {"value": 20, "unit": "°C"}
